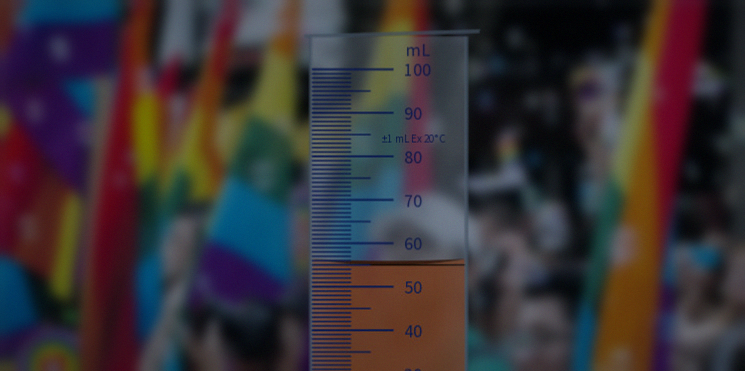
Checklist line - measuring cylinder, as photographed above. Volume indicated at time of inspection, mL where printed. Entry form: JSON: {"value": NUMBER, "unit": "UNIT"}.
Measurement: {"value": 55, "unit": "mL"}
